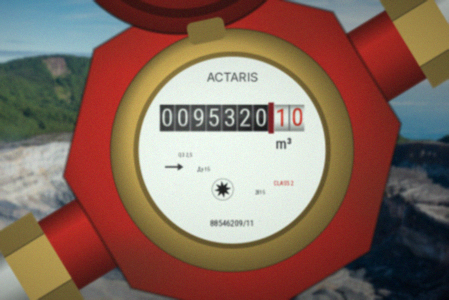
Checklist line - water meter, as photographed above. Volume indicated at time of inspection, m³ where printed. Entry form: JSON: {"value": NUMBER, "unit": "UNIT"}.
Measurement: {"value": 95320.10, "unit": "m³"}
